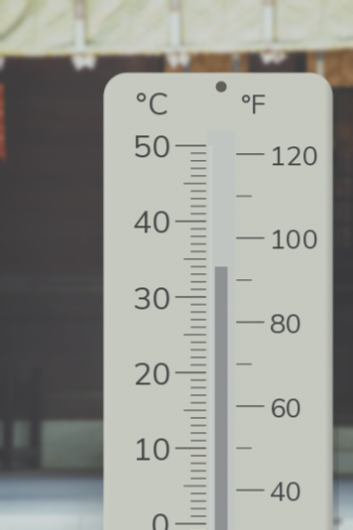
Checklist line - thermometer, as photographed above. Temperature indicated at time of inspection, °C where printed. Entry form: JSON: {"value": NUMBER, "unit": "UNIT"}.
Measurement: {"value": 34, "unit": "°C"}
